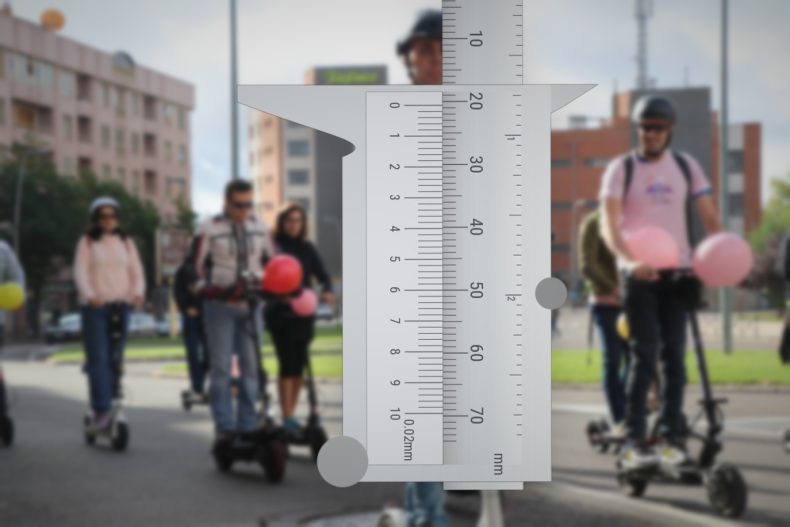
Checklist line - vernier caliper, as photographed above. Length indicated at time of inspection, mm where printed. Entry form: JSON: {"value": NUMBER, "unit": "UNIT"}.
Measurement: {"value": 20.6, "unit": "mm"}
